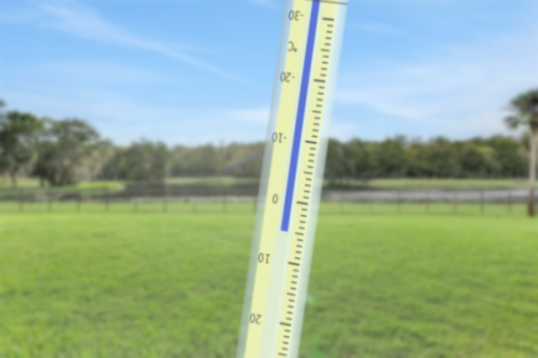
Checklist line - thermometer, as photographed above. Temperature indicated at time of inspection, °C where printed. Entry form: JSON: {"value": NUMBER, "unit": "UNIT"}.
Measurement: {"value": 5, "unit": "°C"}
